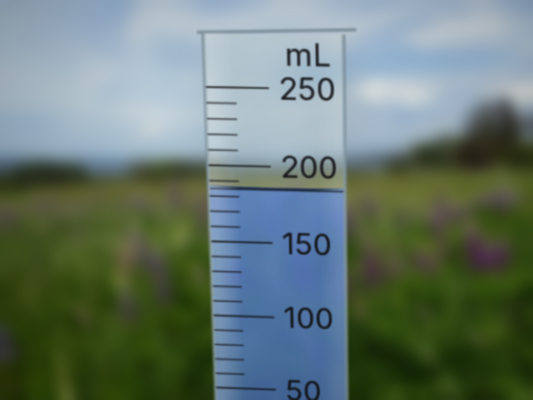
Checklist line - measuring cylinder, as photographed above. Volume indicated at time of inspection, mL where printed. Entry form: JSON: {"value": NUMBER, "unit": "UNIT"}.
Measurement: {"value": 185, "unit": "mL"}
